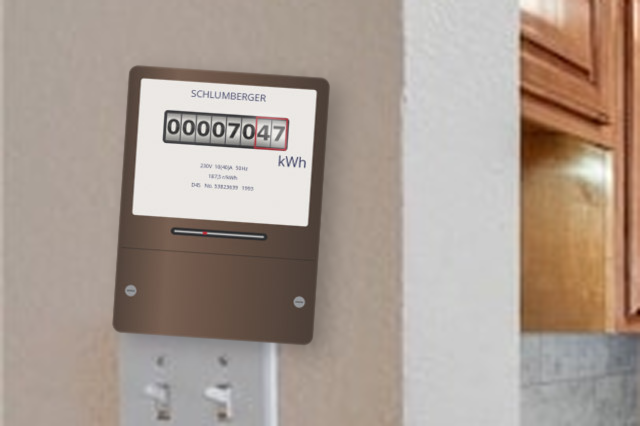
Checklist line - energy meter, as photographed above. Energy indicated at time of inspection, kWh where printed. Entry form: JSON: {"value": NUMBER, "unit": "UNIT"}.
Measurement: {"value": 70.47, "unit": "kWh"}
